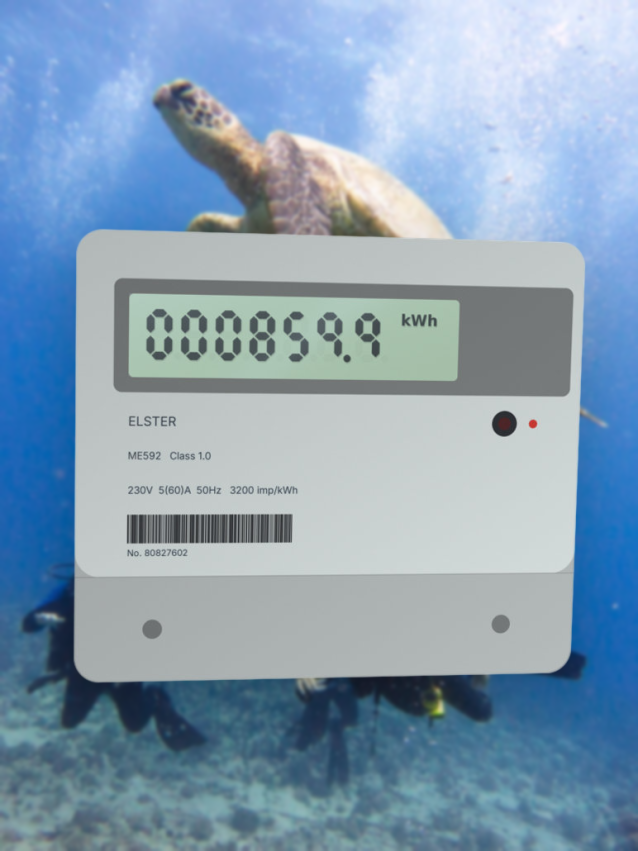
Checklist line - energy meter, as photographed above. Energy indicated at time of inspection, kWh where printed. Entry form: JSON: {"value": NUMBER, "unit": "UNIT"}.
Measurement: {"value": 859.9, "unit": "kWh"}
